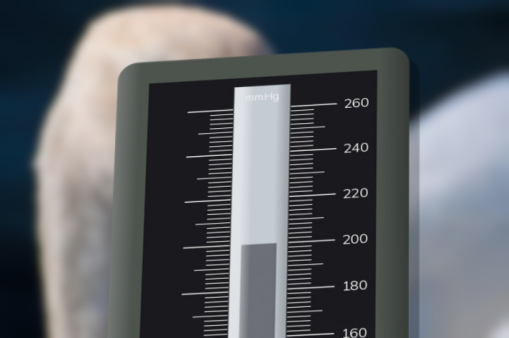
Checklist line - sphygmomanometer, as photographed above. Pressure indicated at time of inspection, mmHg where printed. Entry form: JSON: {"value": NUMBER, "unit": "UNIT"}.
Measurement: {"value": 200, "unit": "mmHg"}
